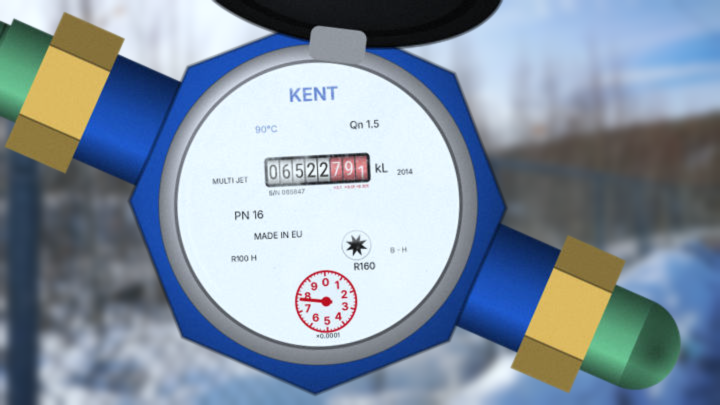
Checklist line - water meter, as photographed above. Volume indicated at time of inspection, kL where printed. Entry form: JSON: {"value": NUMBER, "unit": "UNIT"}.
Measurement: {"value": 6522.7907, "unit": "kL"}
